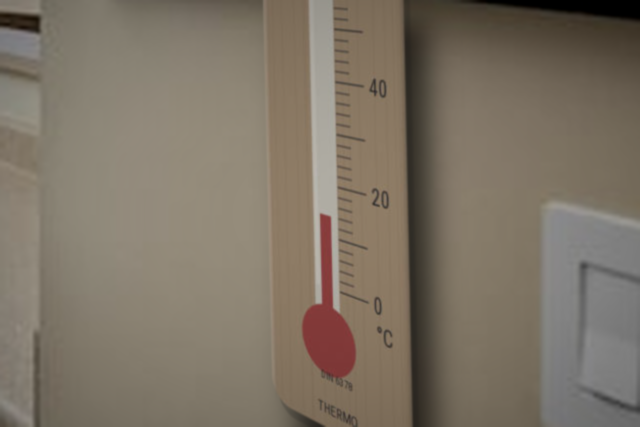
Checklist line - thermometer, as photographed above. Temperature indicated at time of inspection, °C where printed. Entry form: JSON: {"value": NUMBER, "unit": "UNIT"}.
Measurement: {"value": 14, "unit": "°C"}
